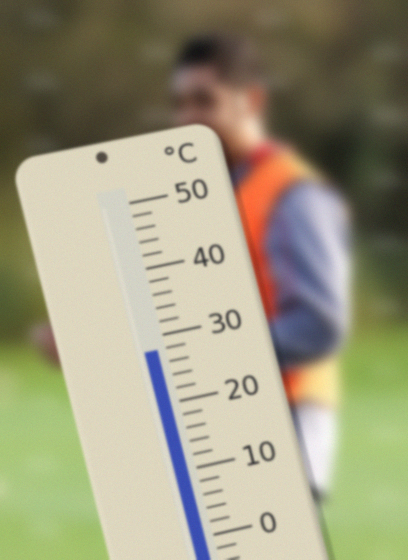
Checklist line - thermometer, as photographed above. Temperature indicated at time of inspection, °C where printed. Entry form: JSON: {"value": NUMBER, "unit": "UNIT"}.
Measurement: {"value": 28, "unit": "°C"}
